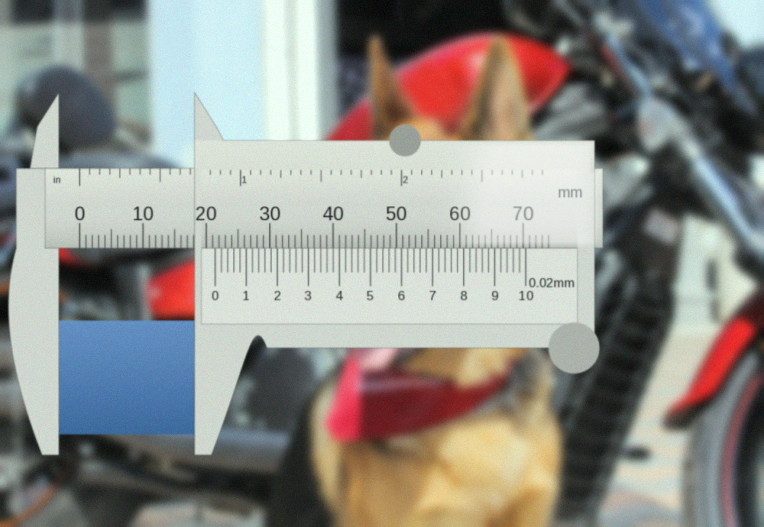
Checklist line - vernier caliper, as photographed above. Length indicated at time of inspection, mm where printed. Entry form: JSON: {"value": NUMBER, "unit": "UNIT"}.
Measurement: {"value": 21.4, "unit": "mm"}
